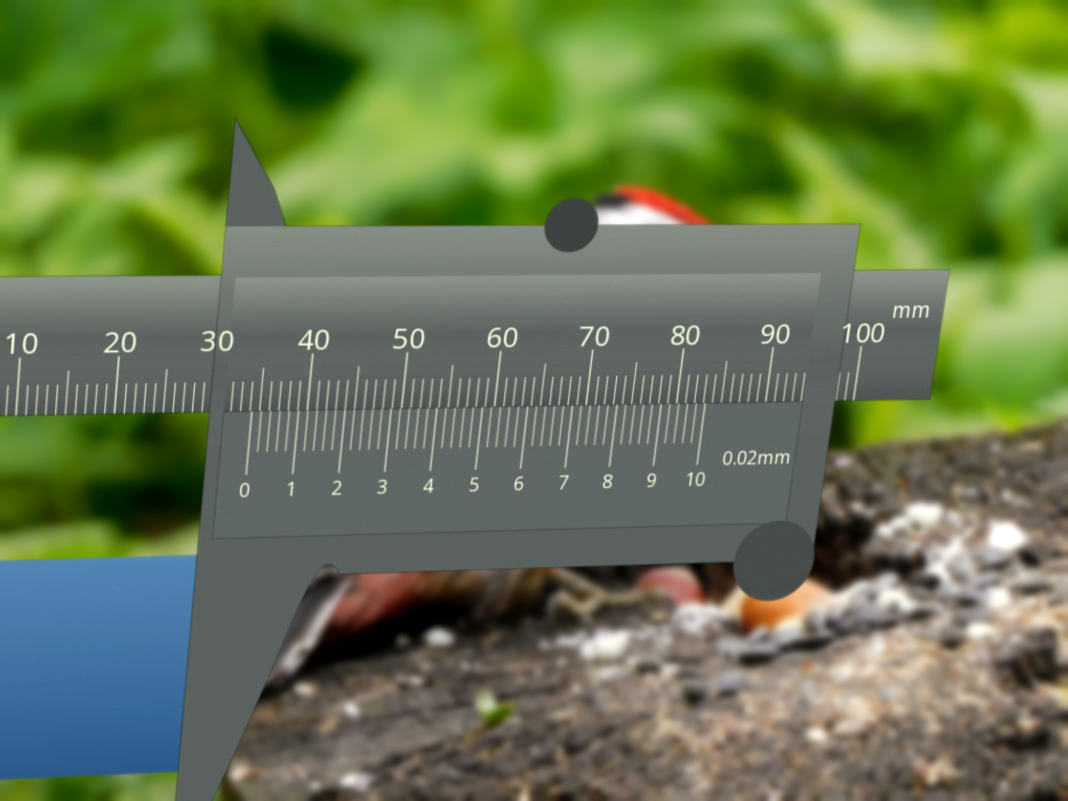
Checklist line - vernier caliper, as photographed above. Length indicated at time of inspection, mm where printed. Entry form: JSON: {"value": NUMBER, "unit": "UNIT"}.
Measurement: {"value": 34.2, "unit": "mm"}
